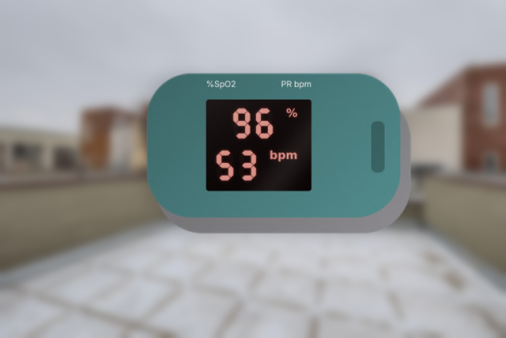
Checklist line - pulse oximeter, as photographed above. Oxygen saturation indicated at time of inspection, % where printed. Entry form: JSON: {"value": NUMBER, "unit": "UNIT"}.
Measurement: {"value": 96, "unit": "%"}
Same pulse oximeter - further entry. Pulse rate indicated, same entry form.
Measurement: {"value": 53, "unit": "bpm"}
